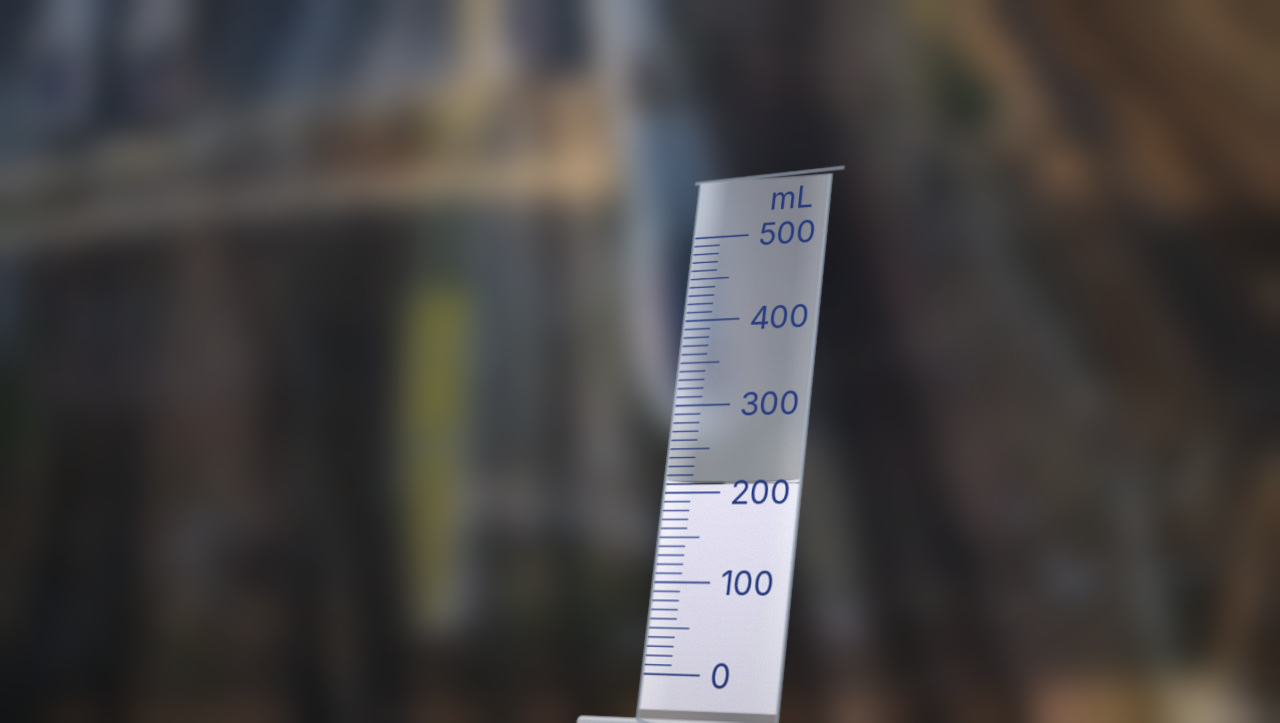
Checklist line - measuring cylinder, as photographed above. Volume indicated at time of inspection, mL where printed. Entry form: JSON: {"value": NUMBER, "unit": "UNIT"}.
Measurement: {"value": 210, "unit": "mL"}
